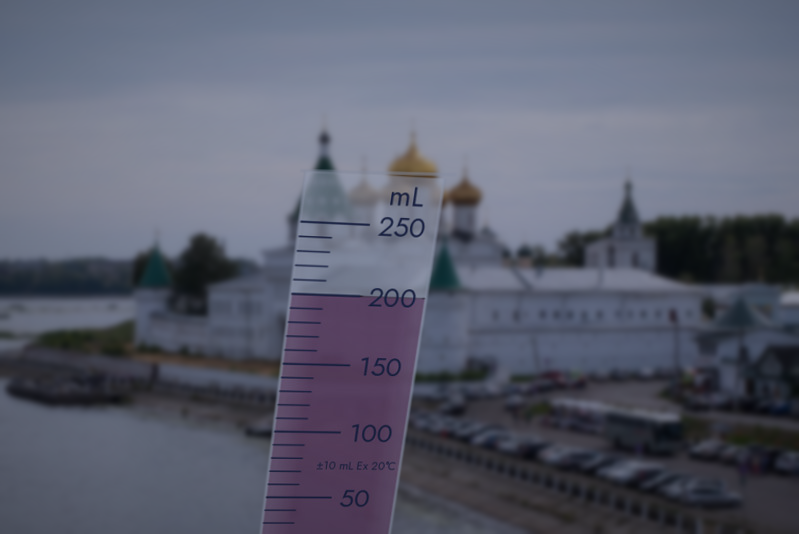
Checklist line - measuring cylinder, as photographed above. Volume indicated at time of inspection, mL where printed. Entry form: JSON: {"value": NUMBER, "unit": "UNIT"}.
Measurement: {"value": 200, "unit": "mL"}
